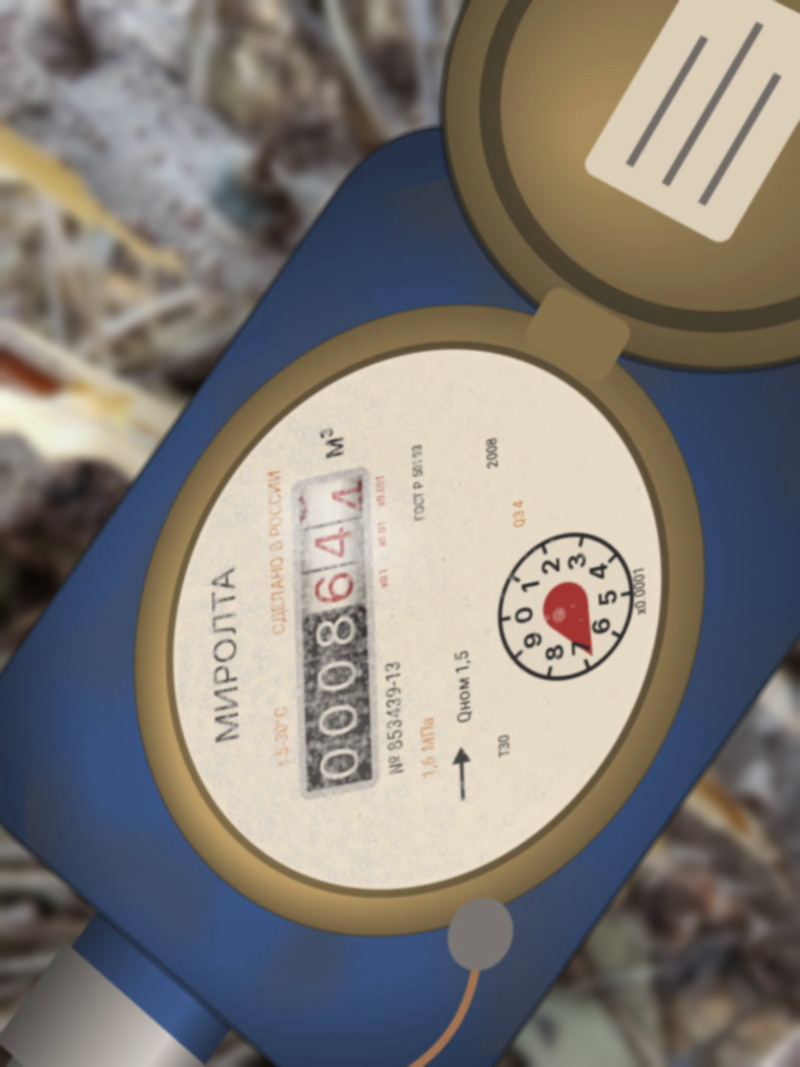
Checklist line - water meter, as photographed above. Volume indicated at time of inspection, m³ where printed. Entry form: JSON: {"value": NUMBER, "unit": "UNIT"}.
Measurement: {"value": 8.6436, "unit": "m³"}
